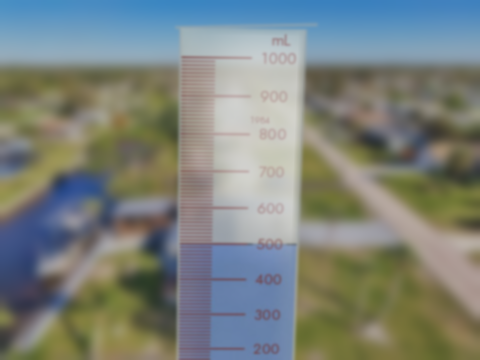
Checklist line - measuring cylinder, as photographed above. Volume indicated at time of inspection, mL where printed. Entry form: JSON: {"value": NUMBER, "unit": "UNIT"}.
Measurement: {"value": 500, "unit": "mL"}
